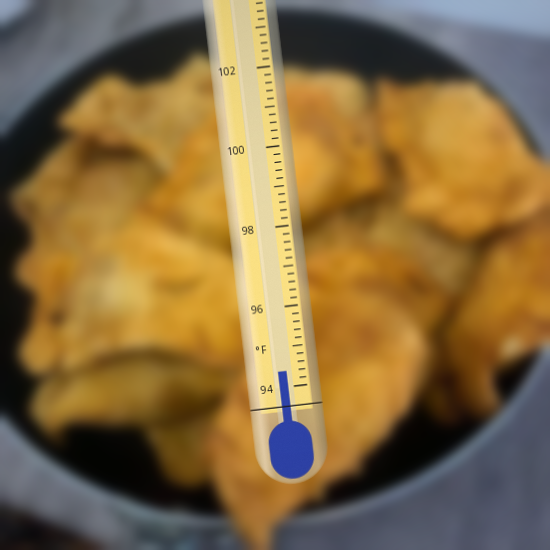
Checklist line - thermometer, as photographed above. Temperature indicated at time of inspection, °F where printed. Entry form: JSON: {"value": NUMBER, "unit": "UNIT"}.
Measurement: {"value": 94.4, "unit": "°F"}
